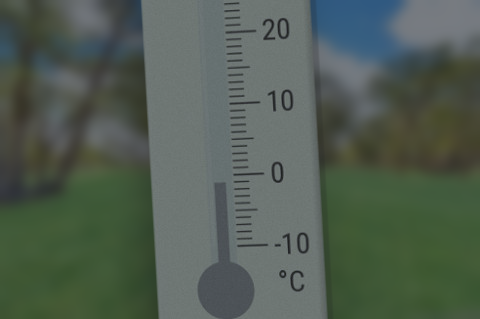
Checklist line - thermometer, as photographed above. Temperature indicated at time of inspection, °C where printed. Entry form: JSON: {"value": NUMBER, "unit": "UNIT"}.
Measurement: {"value": -1, "unit": "°C"}
